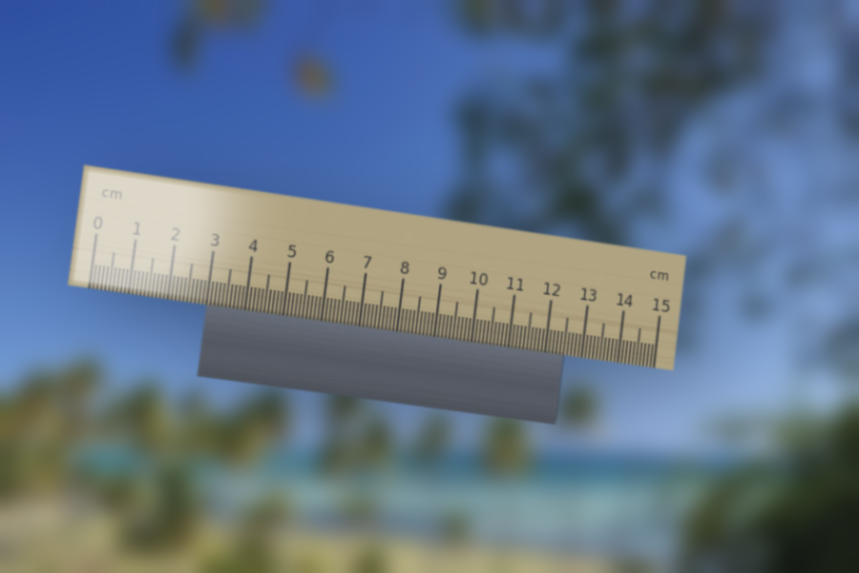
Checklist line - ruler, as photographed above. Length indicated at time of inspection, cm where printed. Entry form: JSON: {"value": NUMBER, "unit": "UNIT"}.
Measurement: {"value": 9.5, "unit": "cm"}
